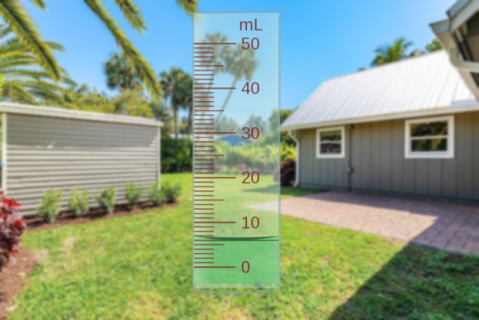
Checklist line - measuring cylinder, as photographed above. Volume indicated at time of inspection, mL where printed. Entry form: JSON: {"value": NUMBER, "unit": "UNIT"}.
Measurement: {"value": 6, "unit": "mL"}
